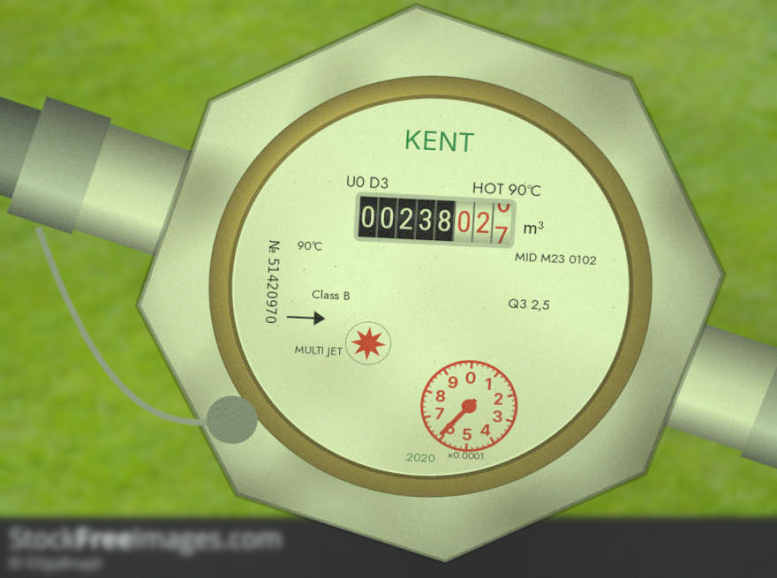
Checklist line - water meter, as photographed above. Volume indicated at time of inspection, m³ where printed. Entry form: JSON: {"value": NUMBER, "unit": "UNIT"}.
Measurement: {"value": 238.0266, "unit": "m³"}
